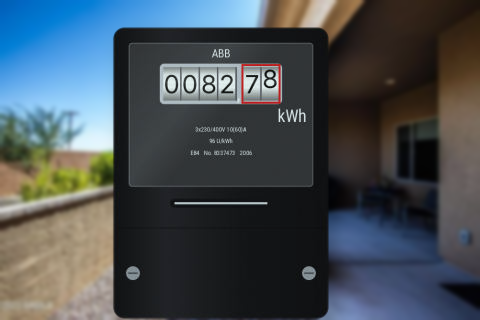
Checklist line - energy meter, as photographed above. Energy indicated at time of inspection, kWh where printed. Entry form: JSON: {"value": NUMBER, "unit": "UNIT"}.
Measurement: {"value": 82.78, "unit": "kWh"}
